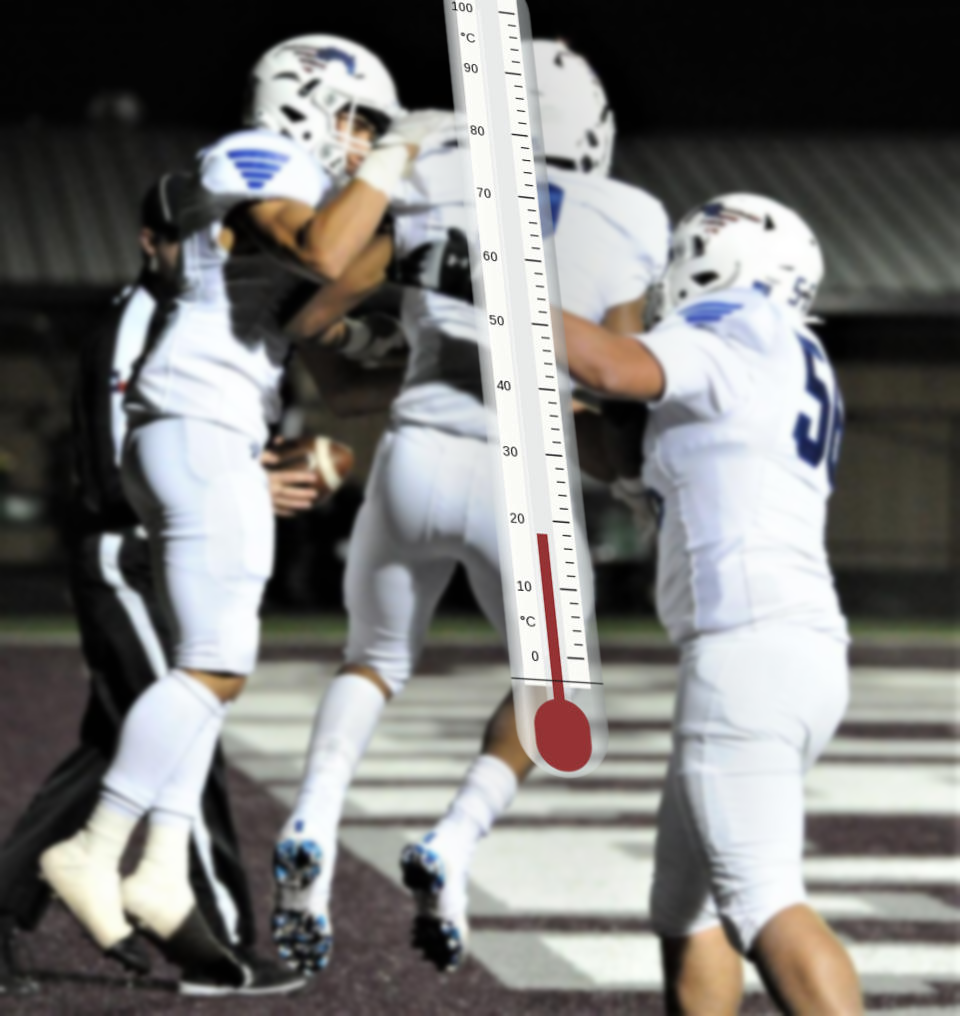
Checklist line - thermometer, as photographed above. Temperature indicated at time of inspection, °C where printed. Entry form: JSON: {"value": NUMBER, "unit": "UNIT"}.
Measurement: {"value": 18, "unit": "°C"}
